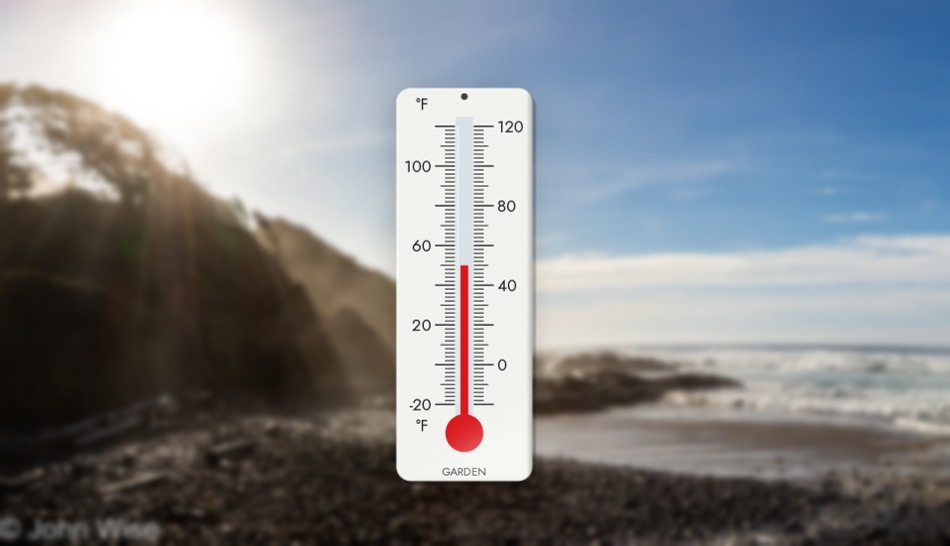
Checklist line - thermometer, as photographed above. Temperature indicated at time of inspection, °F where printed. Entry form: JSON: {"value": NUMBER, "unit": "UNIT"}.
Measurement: {"value": 50, "unit": "°F"}
